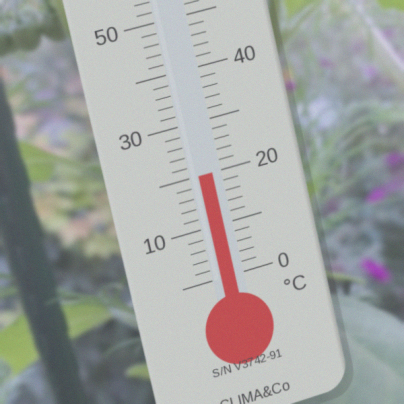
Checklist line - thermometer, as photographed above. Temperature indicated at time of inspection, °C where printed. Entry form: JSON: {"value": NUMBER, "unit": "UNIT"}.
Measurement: {"value": 20, "unit": "°C"}
